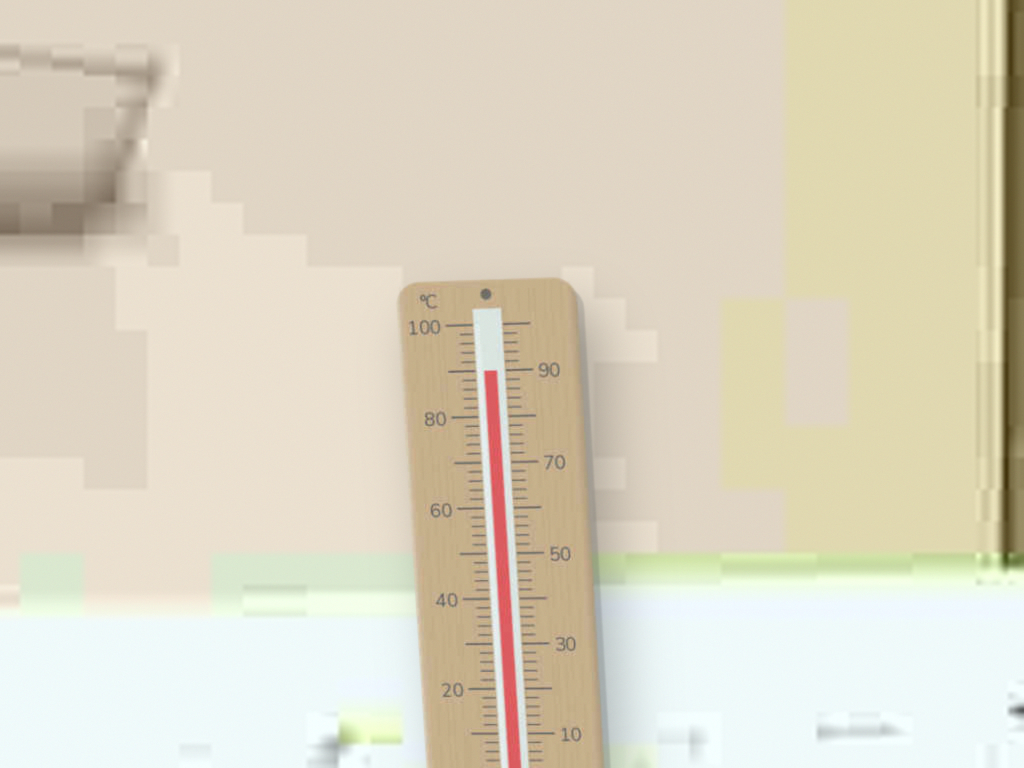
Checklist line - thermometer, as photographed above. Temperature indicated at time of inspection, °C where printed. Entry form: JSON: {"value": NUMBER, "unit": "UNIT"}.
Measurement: {"value": 90, "unit": "°C"}
